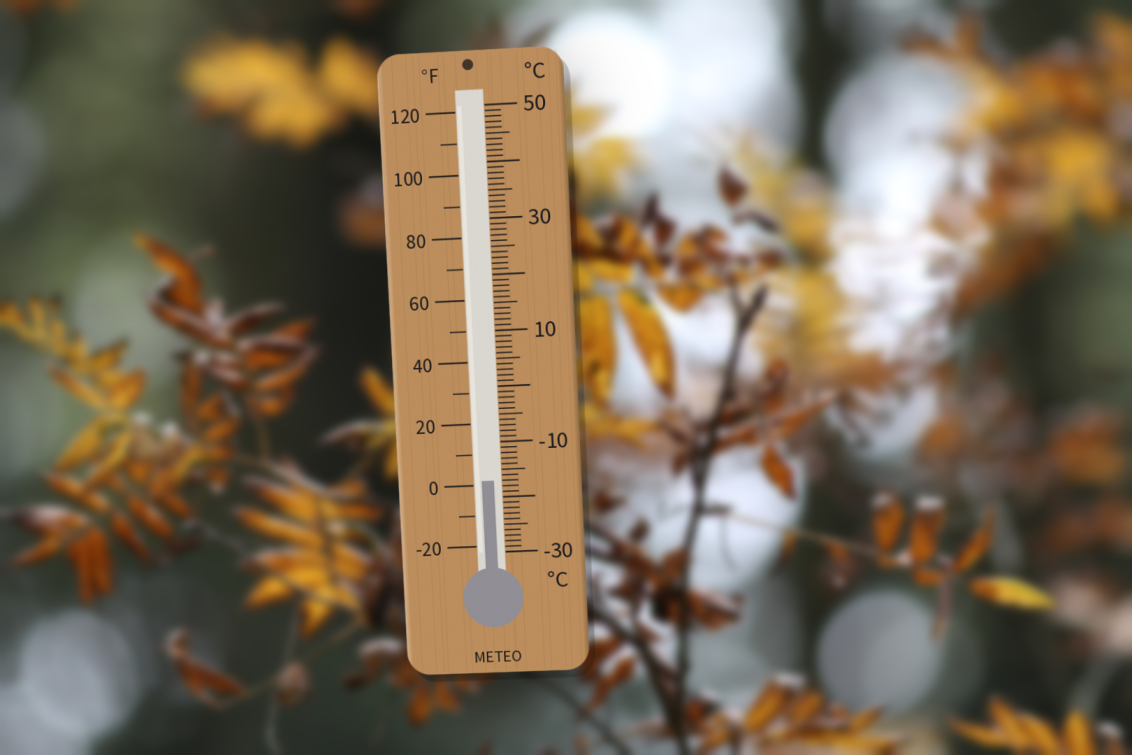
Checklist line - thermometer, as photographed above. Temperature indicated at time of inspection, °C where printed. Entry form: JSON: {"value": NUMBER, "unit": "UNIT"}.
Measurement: {"value": -17, "unit": "°C"}
